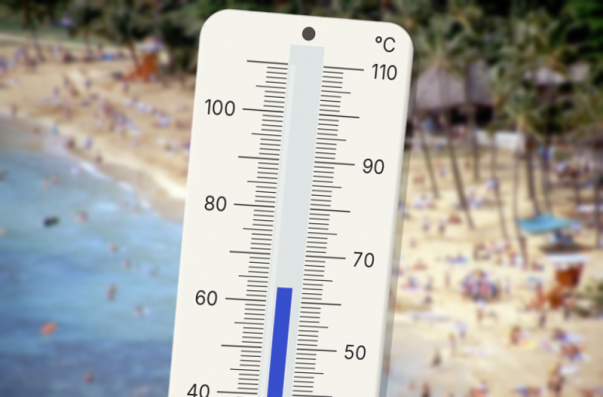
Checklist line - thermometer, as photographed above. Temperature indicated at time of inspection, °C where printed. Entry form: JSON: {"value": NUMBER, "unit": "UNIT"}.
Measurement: {"value": 63, "unit": "°C"}
